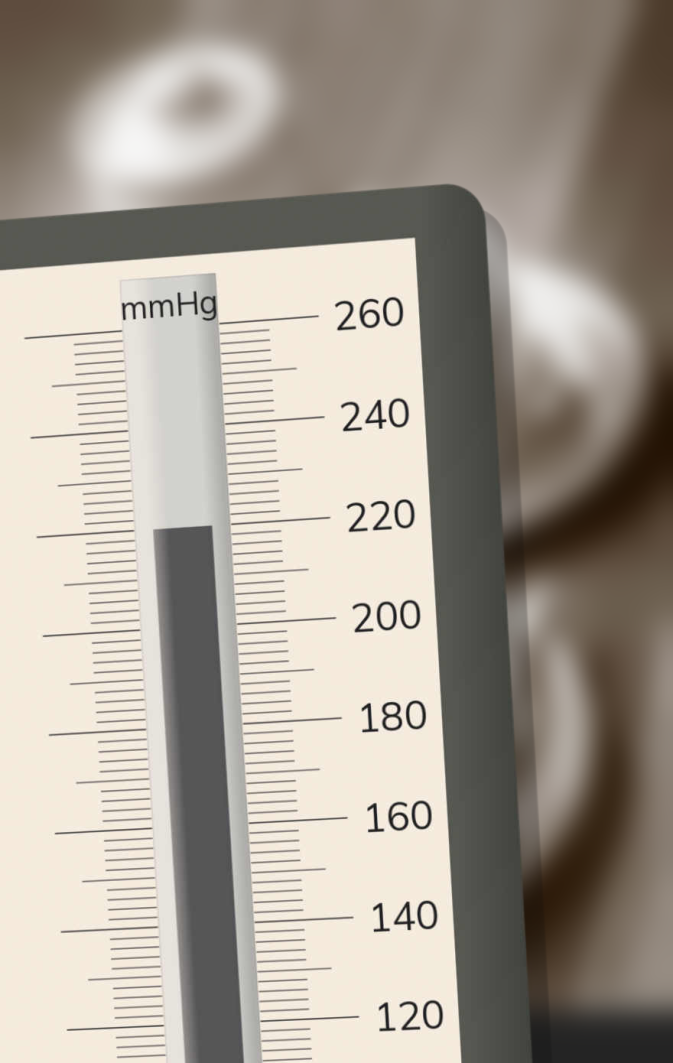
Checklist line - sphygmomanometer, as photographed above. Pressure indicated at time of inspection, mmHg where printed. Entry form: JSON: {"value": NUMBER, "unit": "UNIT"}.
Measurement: {"value": 220, "unit": "mmHg"}
